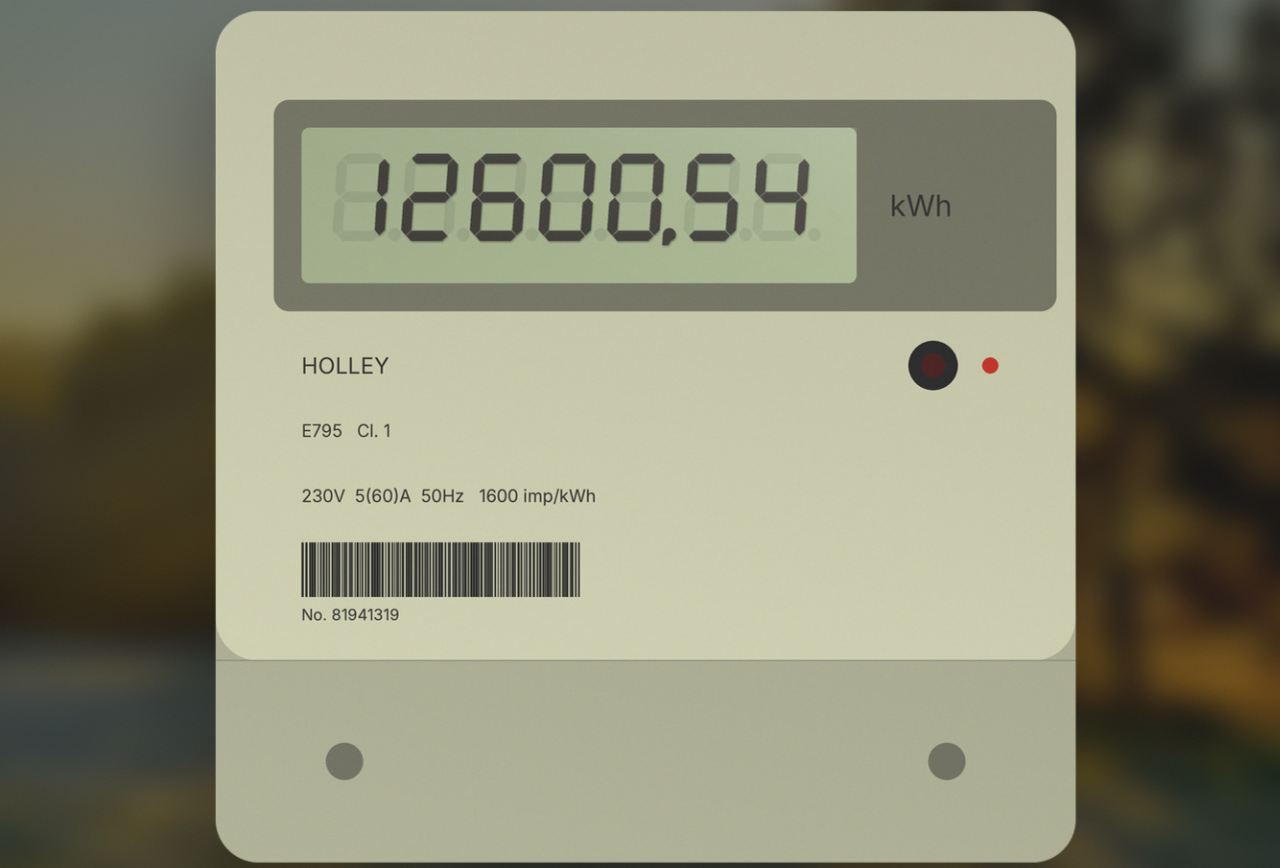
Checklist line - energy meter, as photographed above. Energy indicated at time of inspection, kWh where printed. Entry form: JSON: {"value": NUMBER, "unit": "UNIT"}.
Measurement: {"value": 12600.54, "unit": "kWh"}
